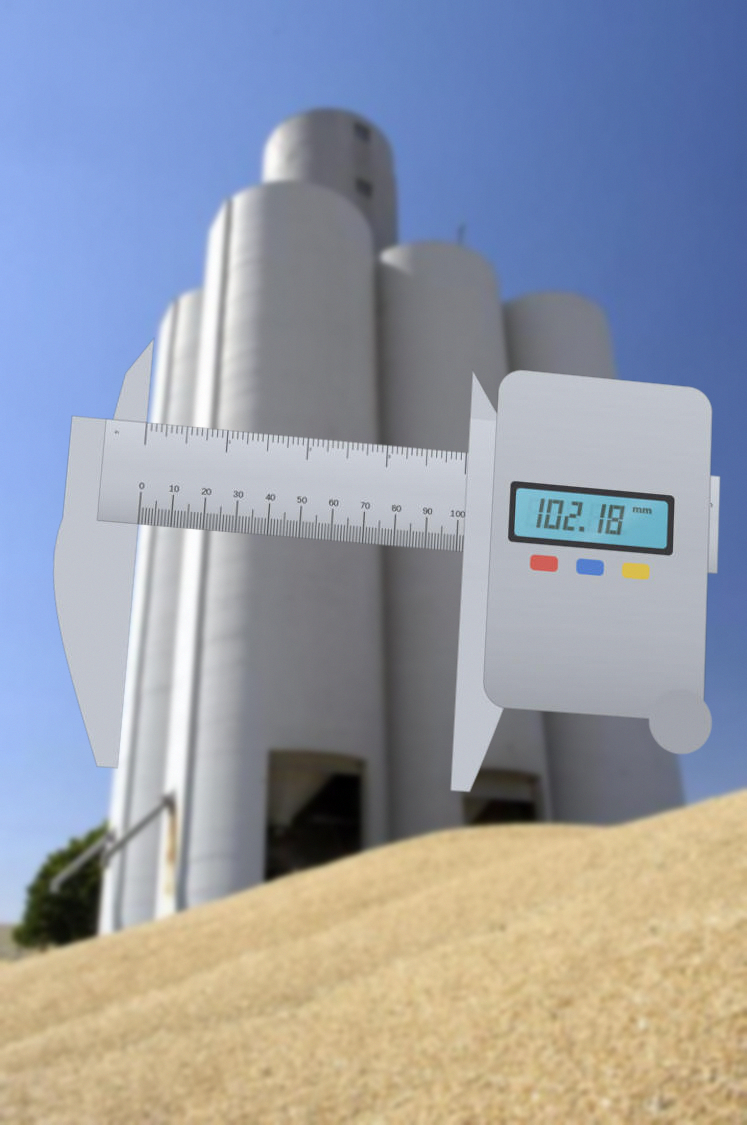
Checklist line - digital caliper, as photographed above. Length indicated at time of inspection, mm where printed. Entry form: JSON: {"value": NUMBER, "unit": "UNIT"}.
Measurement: {"value": 102.18, "unit": "mm"}
